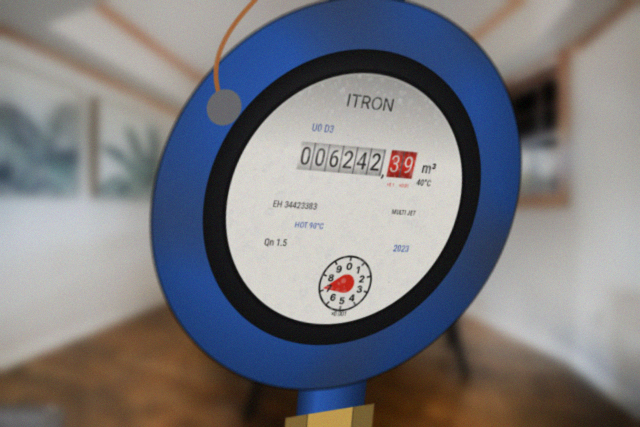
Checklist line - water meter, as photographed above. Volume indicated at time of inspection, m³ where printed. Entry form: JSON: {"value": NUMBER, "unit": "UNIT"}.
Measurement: {"value": 6242.397, "unit": "m³"}
